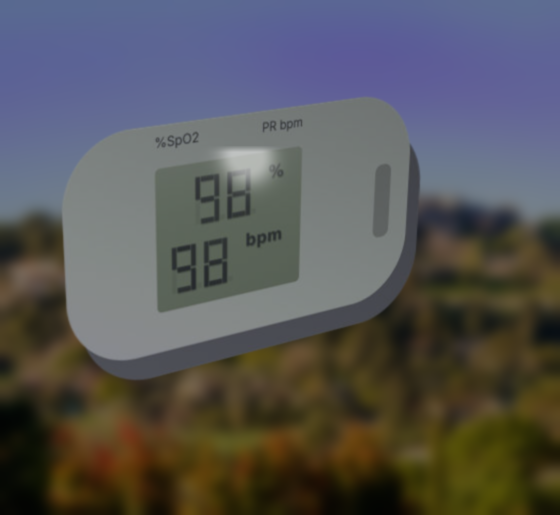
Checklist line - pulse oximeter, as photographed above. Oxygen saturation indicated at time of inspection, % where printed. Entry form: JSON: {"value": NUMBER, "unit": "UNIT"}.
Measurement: {"value": 98, "unit": "%"}
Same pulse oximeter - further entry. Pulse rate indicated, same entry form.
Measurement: {"value": 98, "unit": "bpm"}
